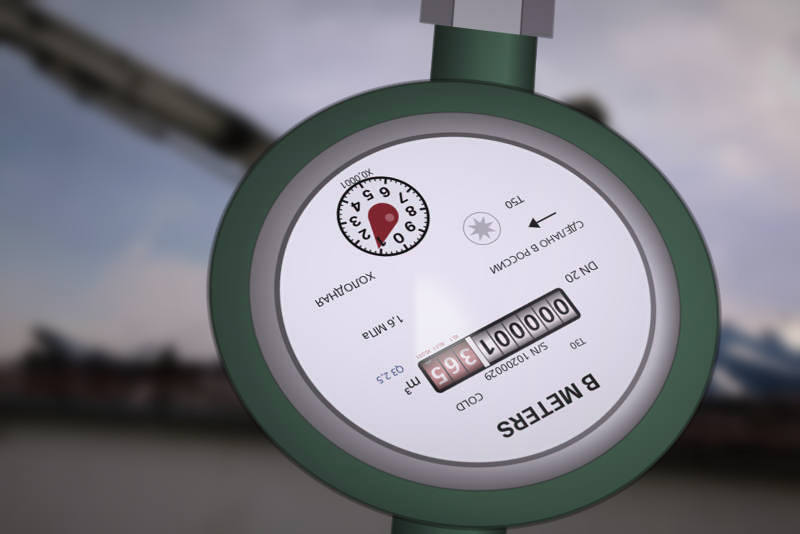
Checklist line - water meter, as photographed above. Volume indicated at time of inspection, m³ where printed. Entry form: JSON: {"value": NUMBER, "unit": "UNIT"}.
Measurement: {"value": 1.3651, "unit": "m³"}
